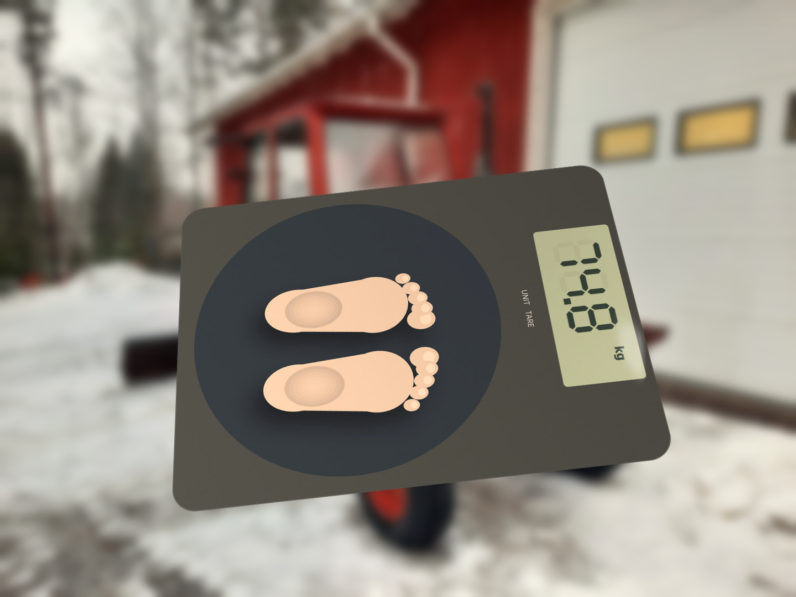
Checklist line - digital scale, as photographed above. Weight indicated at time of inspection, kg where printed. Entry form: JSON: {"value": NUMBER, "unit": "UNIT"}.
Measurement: {"value": 74.8, "unit": "kg"}
